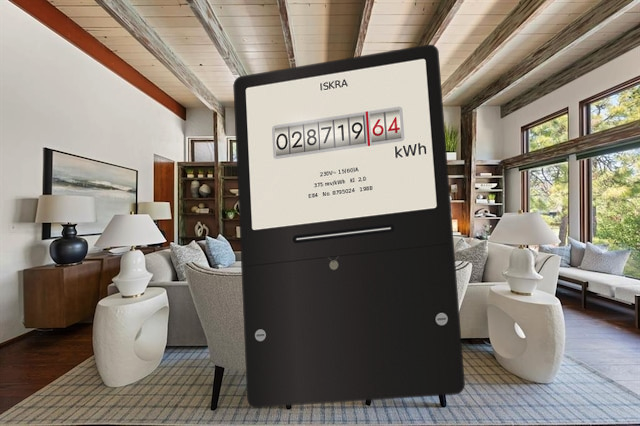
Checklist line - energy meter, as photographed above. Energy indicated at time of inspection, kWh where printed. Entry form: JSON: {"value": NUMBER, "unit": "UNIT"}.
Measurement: {"value": 28719.64, "unit": "kWh"}
